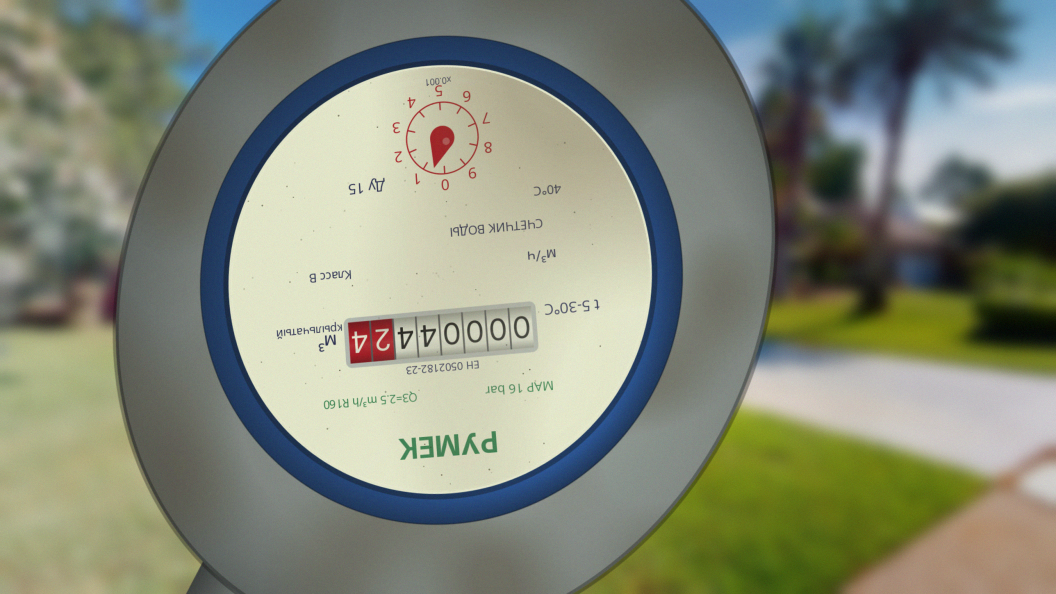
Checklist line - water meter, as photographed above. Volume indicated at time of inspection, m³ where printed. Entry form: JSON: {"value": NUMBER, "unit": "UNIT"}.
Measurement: {"value": 44.240, "unit": "m³"}
